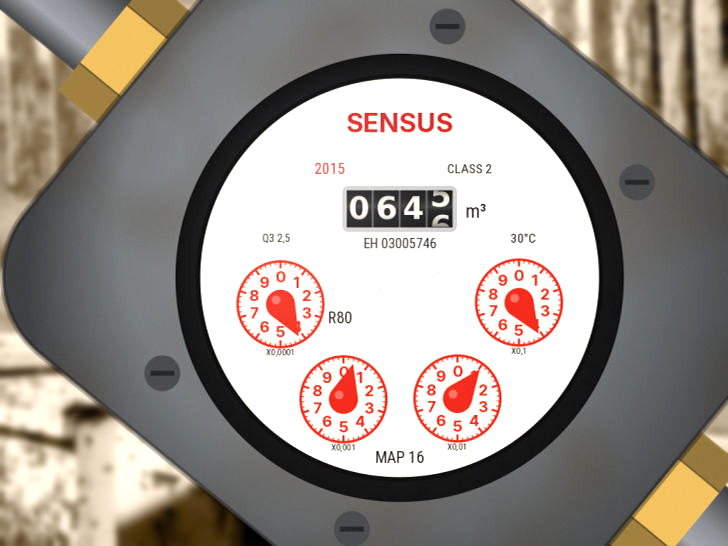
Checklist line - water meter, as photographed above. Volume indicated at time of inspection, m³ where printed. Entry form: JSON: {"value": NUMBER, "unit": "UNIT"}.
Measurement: {"value": 645.4104, "unit": "m³"}
